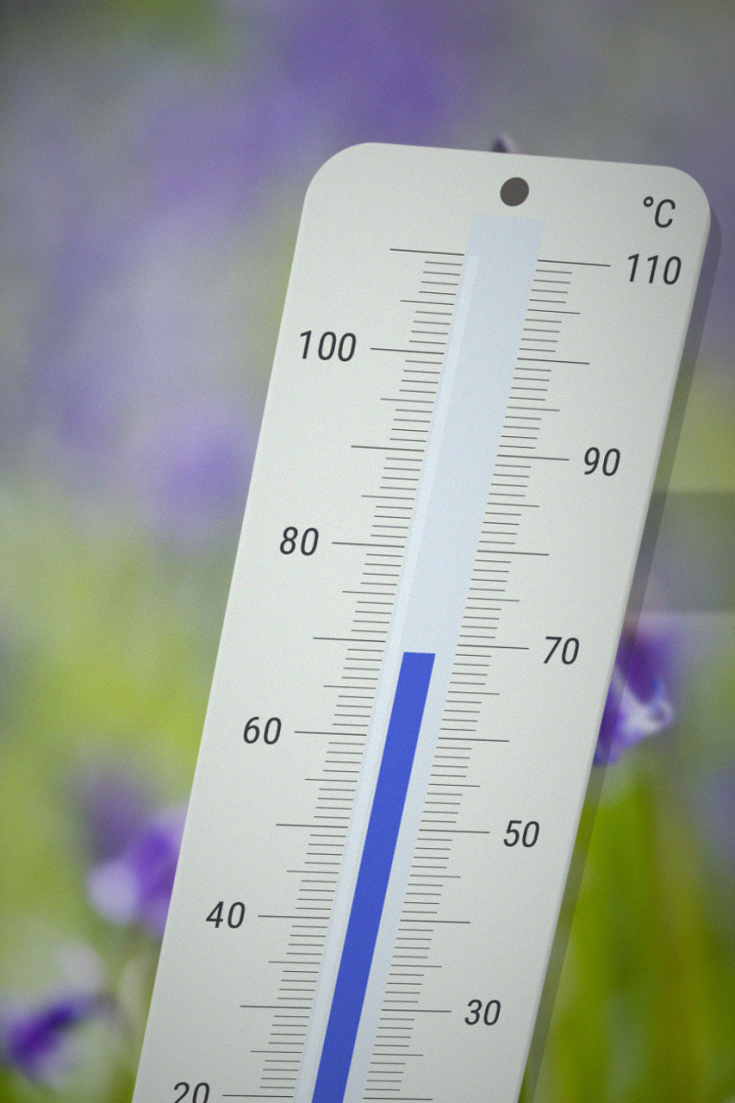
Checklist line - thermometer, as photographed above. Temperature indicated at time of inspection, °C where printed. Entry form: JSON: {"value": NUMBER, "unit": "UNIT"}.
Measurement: {"value": 69, "unit": "°C"}
